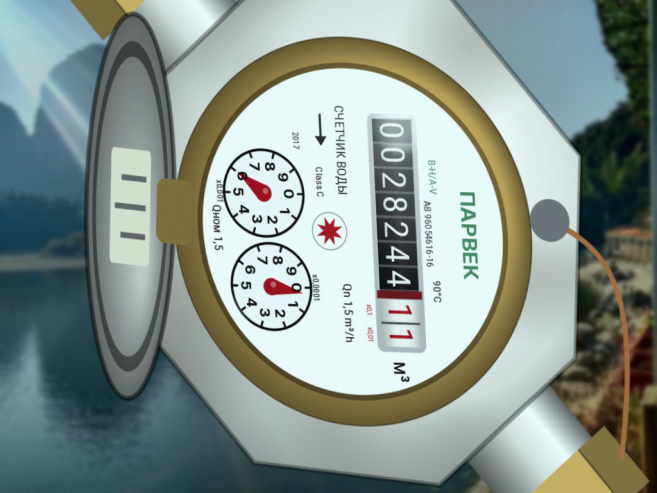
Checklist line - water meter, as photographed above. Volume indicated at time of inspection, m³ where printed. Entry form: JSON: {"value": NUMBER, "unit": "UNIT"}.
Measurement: {"value": 28244.1160, "unit": "m³"}
